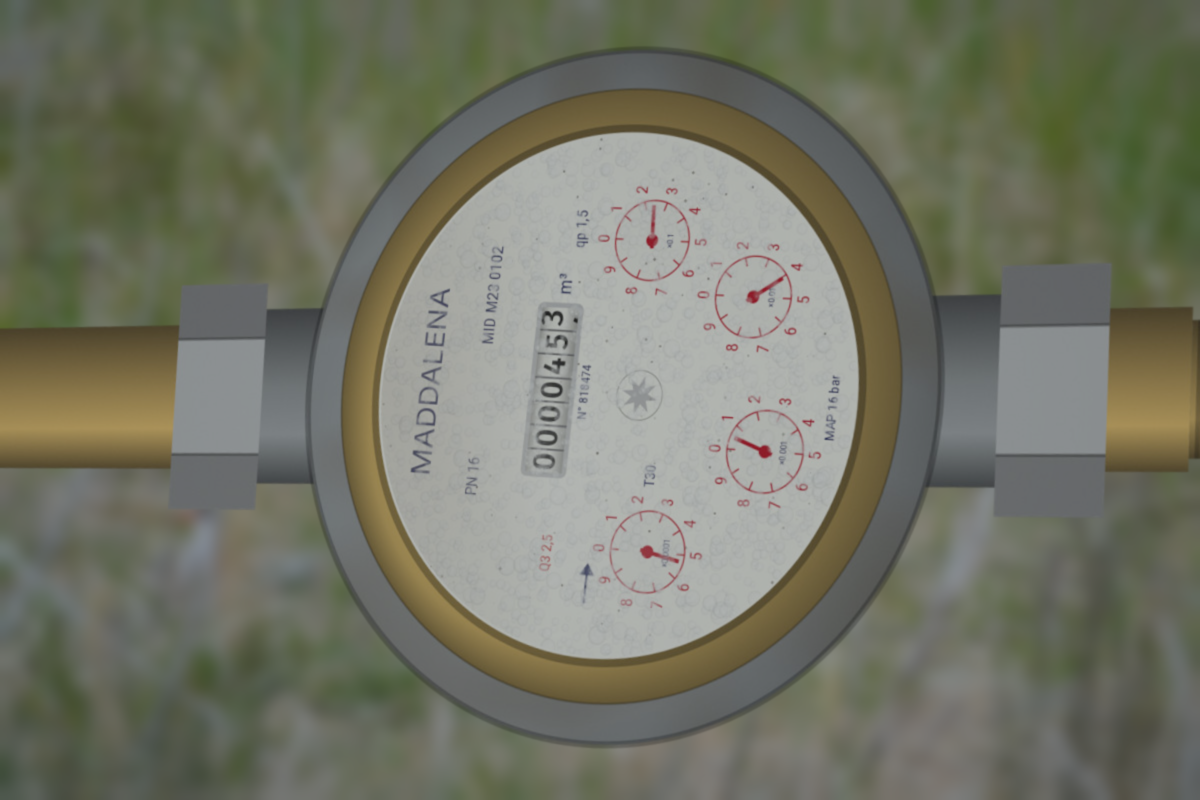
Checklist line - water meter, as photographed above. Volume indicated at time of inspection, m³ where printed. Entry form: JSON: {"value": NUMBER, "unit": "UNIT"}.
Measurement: {"value": 453.2405, "unit": "m³"}
